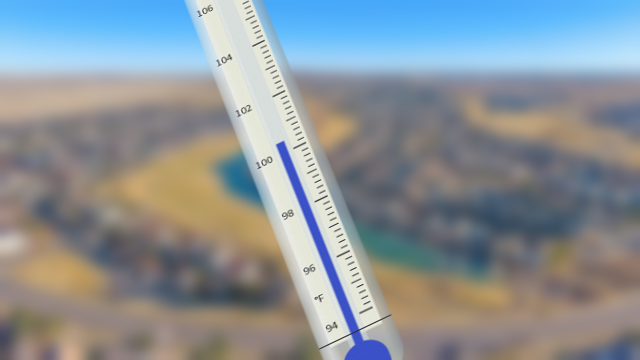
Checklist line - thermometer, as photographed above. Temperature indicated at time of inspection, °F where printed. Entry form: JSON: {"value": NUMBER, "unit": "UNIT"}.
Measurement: {"value": 100.4, "unit": "°F"}
